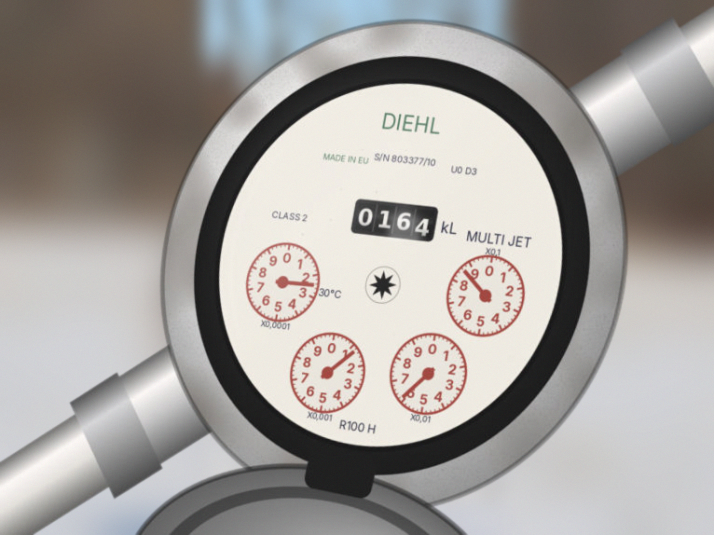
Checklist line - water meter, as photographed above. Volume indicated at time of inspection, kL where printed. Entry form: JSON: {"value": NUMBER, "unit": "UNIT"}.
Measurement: {"value": 163.8612, "unit": "kL"}
